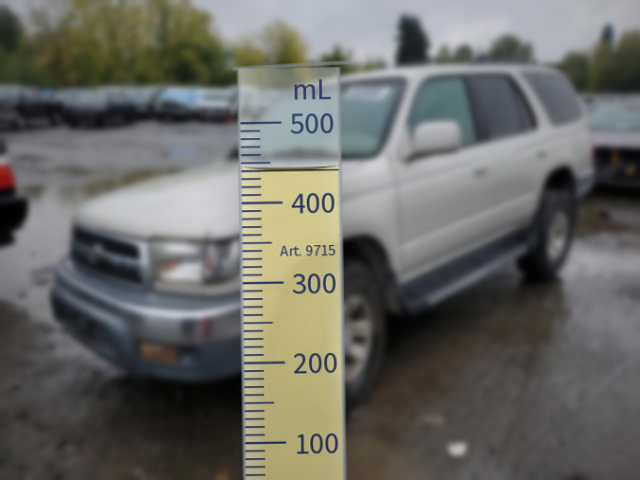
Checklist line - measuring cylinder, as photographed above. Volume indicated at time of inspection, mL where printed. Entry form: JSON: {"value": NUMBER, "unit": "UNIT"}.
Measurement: {"value": 440, "unit": "mL"}
